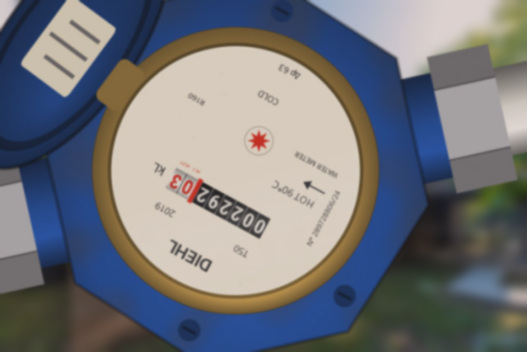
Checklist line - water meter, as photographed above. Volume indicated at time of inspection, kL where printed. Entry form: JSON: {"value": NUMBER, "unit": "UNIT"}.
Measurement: {"value": 2292.03, "unit": "kL"}
